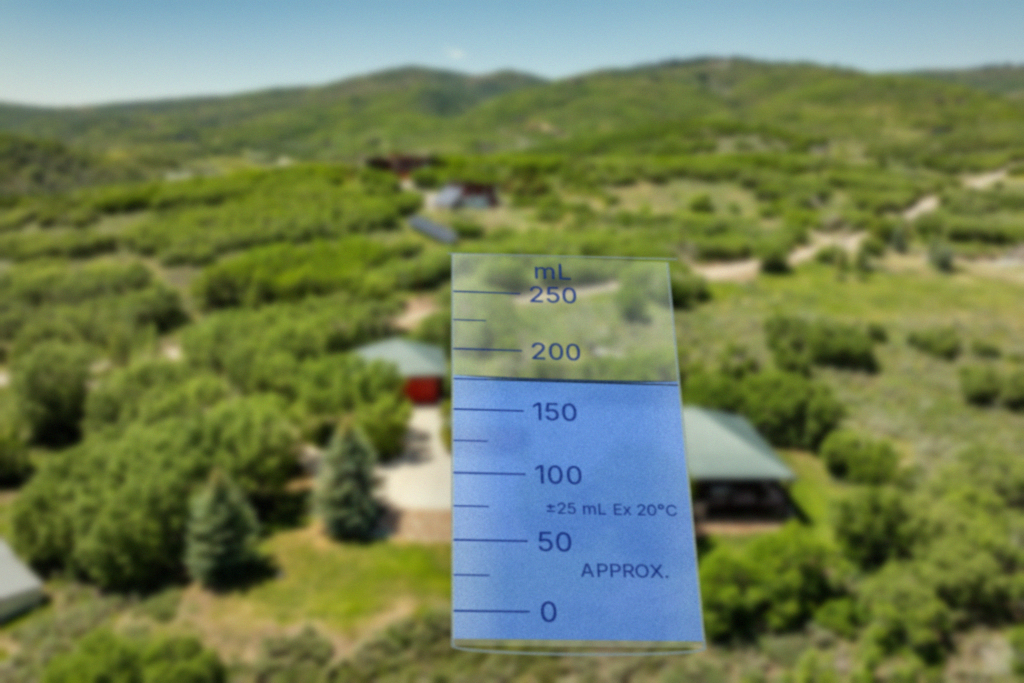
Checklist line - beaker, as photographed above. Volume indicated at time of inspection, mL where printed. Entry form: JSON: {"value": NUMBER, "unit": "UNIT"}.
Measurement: {"value": 175, "unit": "mL"}
